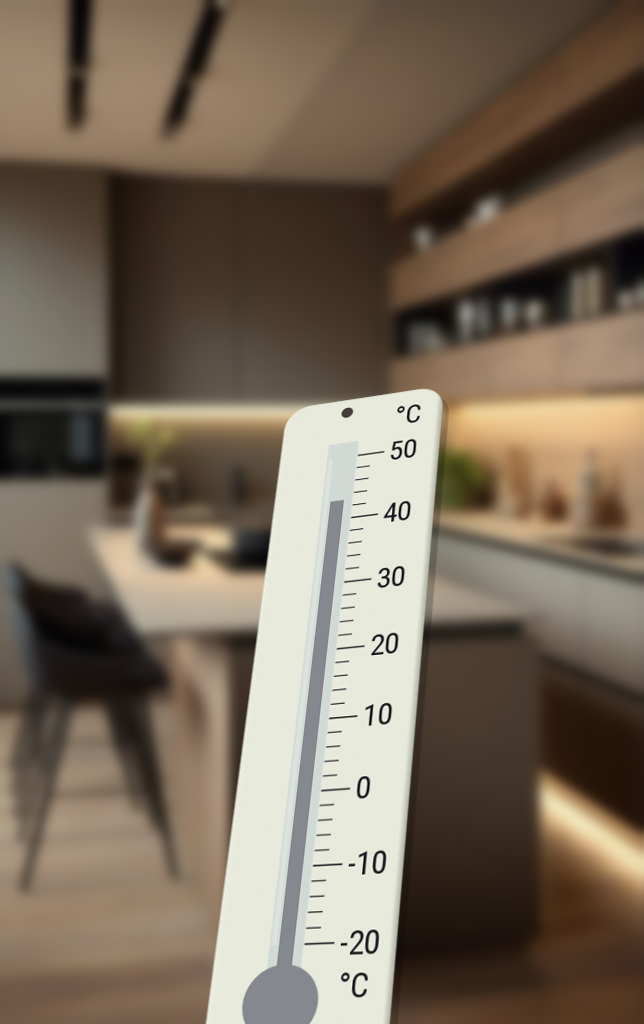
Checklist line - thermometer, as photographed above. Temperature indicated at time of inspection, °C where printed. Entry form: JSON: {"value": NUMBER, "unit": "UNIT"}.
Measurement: {"value": 43, "unit": "°C"}
